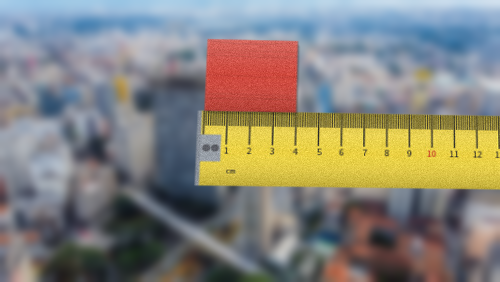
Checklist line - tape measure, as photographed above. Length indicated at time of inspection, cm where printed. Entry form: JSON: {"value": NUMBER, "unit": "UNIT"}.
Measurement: {"value": 4, "unit": "cm"}
